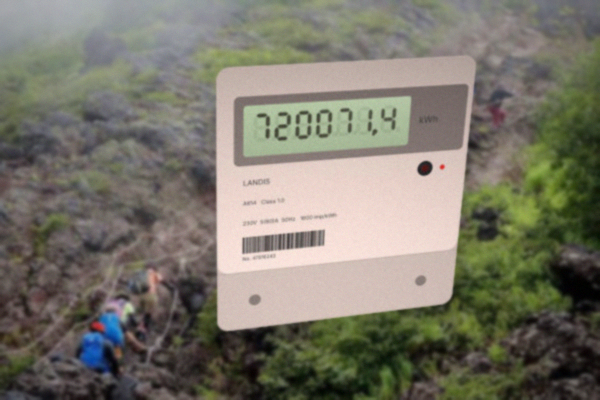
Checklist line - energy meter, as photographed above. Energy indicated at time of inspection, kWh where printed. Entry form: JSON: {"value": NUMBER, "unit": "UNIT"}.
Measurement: {"value": 720071.4, "unit": "kWh"}
